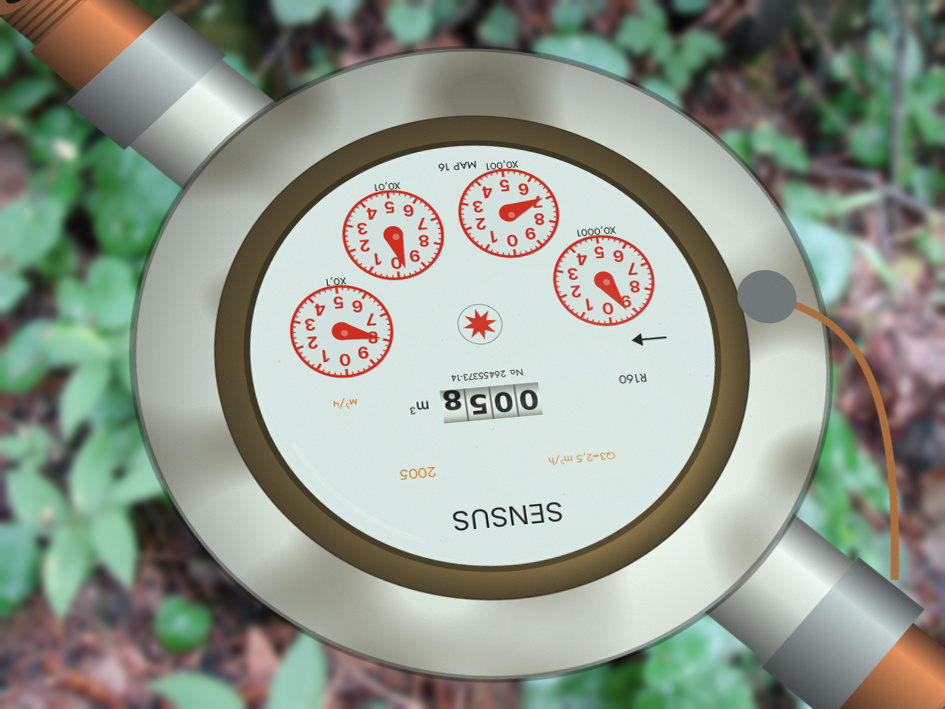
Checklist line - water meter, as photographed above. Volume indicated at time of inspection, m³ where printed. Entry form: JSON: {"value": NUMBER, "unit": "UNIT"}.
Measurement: {"value": 57.7969, "unit": "m³"}
